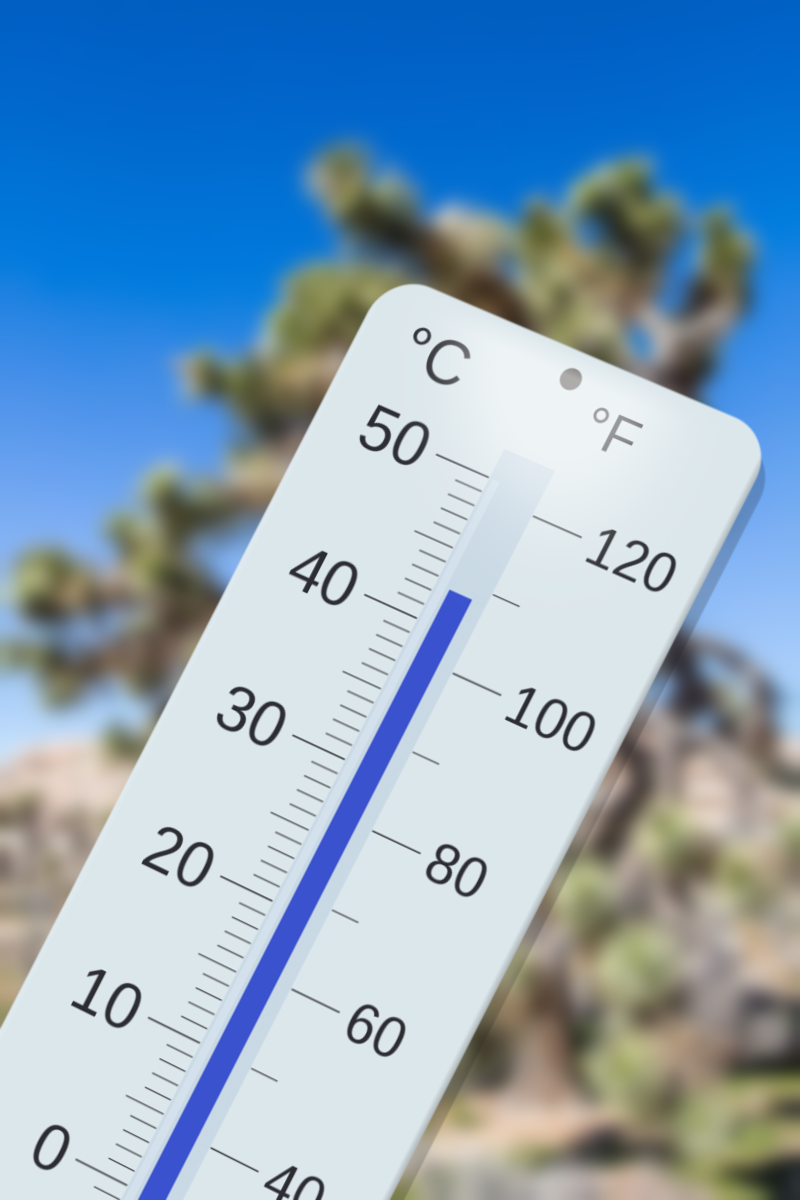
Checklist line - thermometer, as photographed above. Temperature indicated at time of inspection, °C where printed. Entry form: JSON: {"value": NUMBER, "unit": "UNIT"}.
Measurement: {"value": 42.5, "unit": "°C"}
